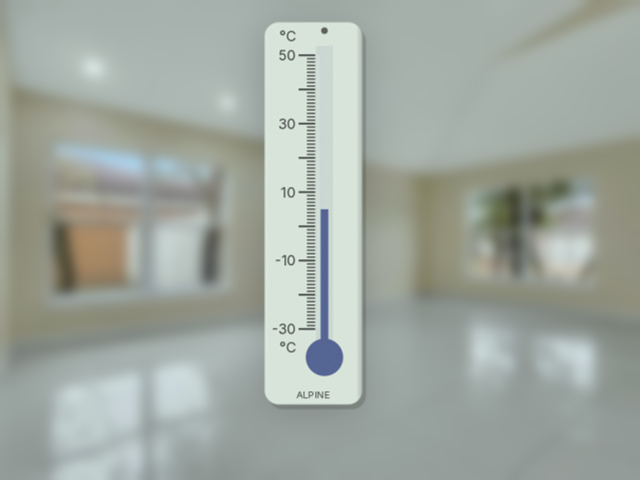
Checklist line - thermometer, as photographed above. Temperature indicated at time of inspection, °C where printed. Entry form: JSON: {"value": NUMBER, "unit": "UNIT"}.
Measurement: {"value": 5, "unit": "°C"}
